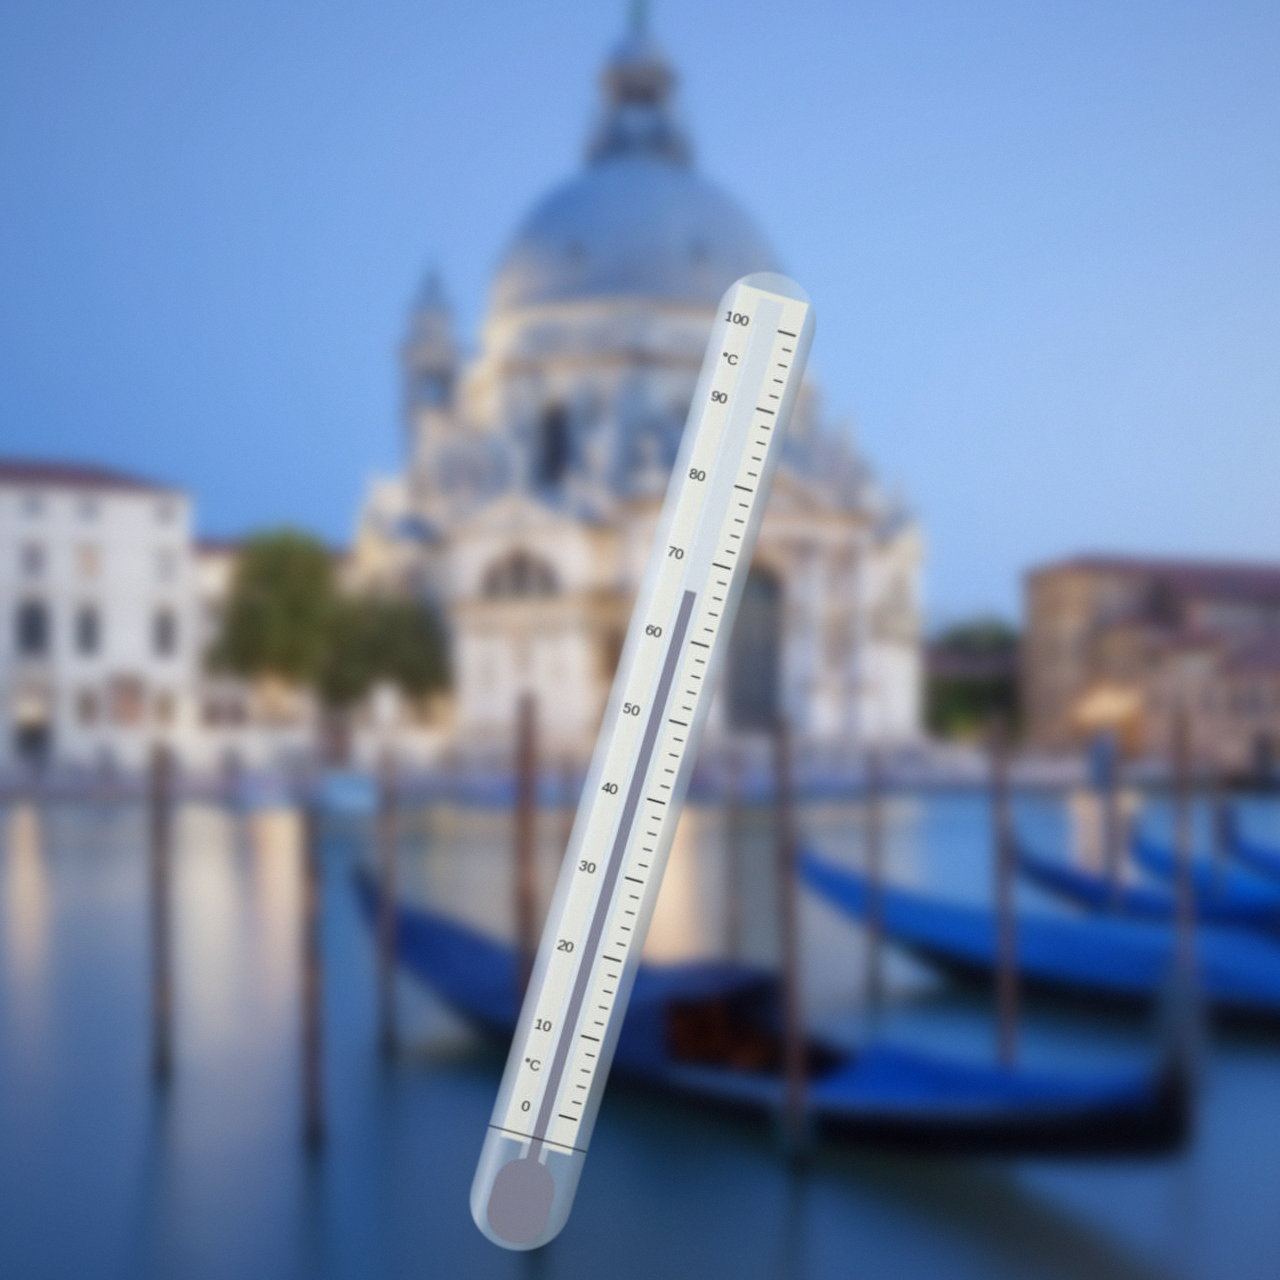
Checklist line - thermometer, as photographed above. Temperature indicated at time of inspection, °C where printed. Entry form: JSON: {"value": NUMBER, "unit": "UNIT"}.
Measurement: {"value": 66, "unit": "°C"}
